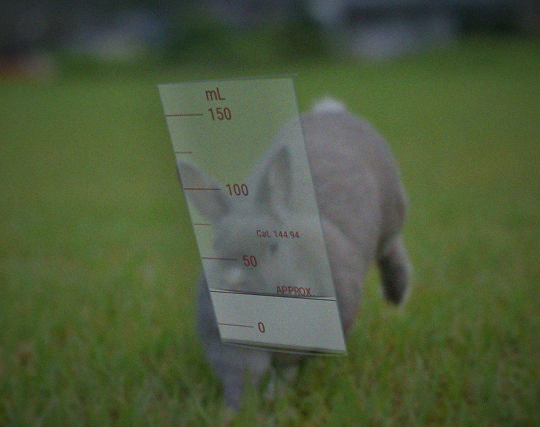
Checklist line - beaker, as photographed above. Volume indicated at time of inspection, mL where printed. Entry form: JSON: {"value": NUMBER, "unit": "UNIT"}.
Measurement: {"value": 25, "unit": "mL"}
